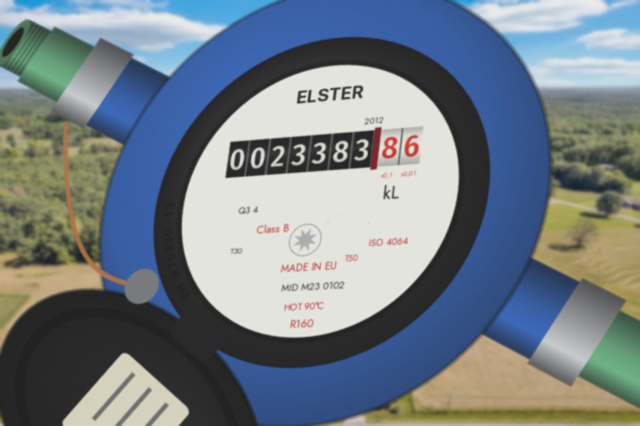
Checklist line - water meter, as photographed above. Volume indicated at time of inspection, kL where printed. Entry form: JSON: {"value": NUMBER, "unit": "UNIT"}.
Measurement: {"value": 23383.86, "unit": "kL"}
